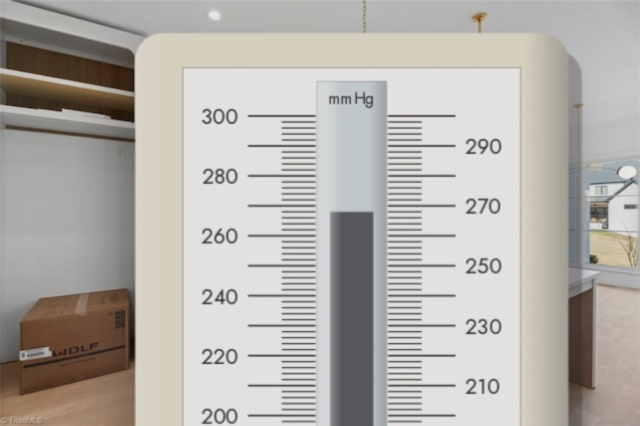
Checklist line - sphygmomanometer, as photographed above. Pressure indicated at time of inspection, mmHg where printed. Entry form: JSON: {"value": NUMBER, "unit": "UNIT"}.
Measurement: {"value": 268, "unit": "mmHg"}
